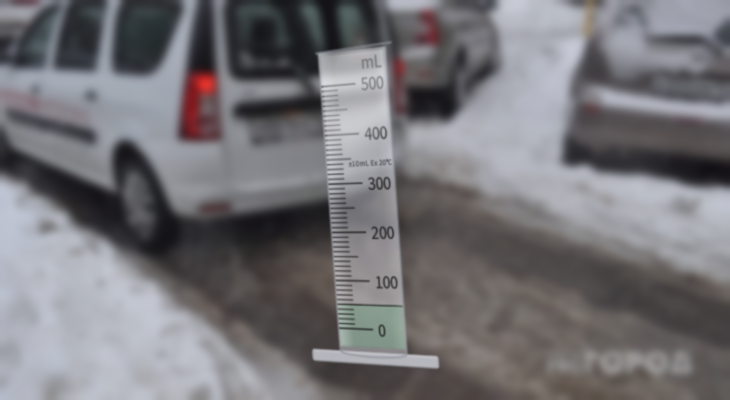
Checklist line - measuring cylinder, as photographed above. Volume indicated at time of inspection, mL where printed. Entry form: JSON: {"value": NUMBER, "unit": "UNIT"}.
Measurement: {"value": 50, "unit": "mL"}
